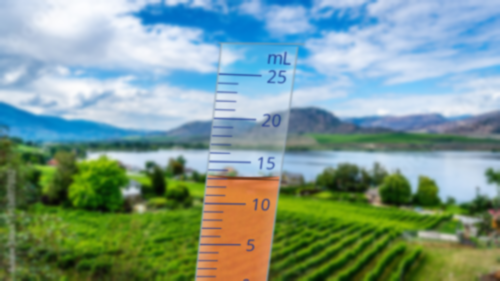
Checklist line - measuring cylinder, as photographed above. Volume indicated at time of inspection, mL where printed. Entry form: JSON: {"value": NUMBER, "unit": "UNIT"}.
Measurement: {"value": 13, "unit": "mL"}
